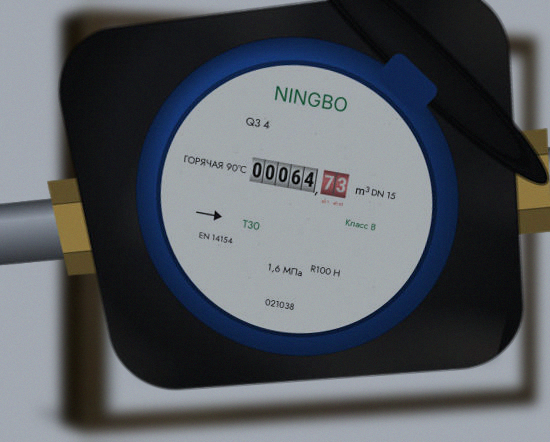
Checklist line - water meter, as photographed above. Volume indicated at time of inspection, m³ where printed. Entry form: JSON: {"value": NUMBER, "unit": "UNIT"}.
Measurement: {"value": 64.73, "unit": "m³"}
